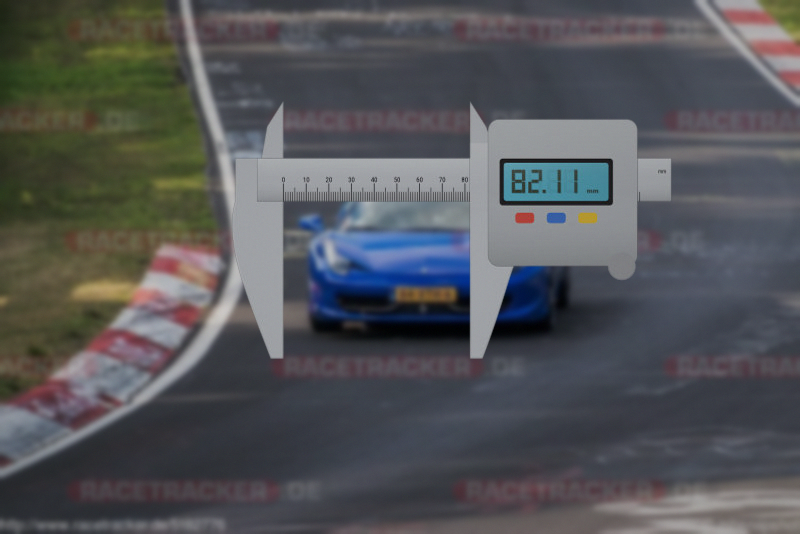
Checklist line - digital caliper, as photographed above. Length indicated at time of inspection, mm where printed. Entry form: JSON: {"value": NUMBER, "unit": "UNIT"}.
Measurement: {"value": 82.11, "unit": "mm"}
